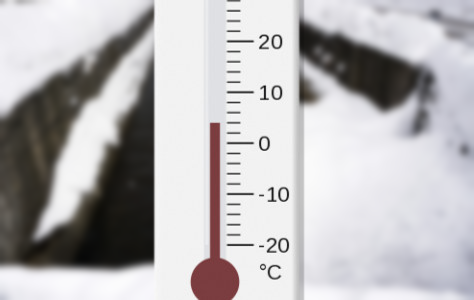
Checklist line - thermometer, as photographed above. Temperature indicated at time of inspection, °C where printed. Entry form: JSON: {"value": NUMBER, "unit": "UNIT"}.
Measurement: {"value": 4, "unit": "°C"}
